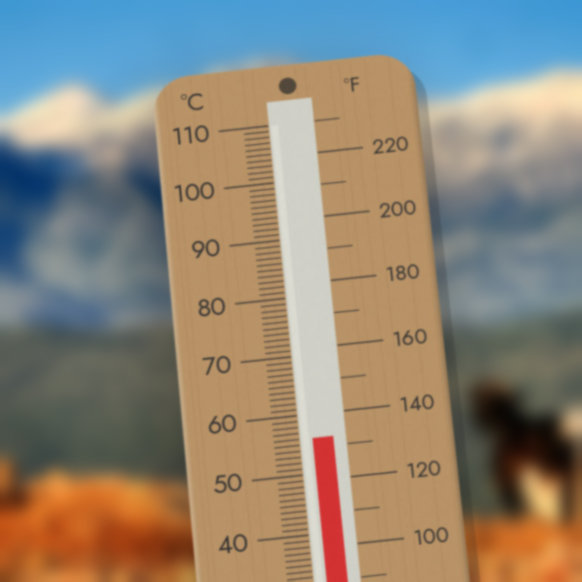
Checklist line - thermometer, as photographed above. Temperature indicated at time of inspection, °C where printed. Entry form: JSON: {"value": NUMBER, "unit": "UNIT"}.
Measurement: {"value": 56, "unit": "°C"}
